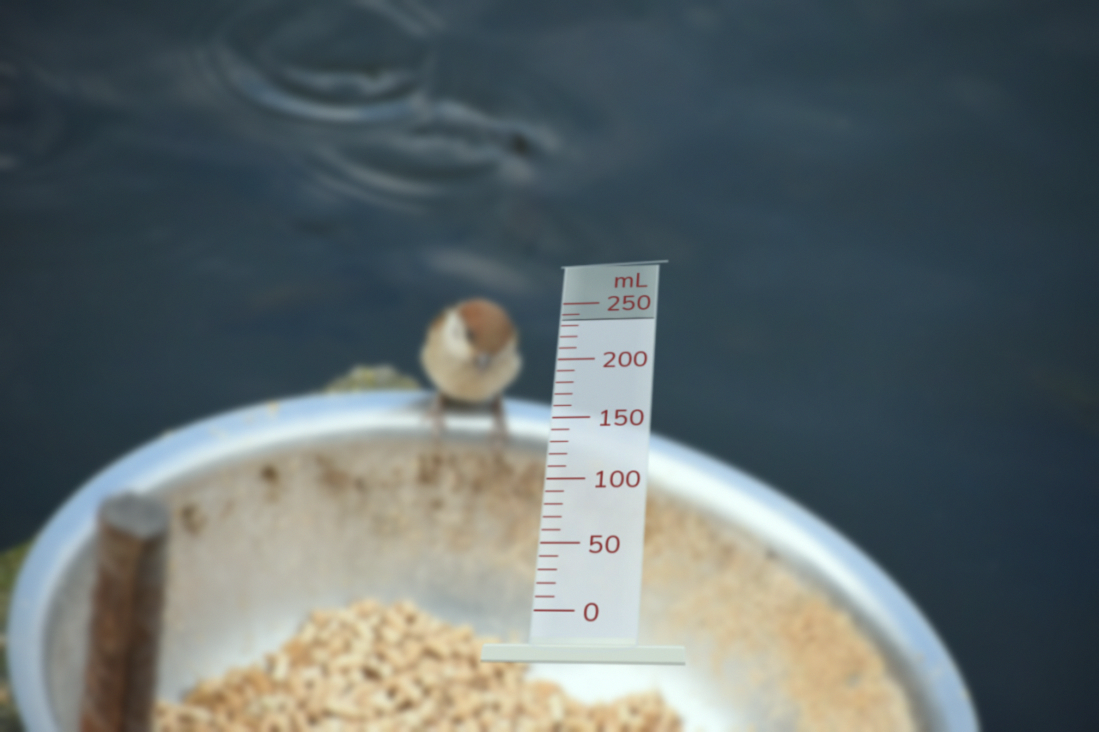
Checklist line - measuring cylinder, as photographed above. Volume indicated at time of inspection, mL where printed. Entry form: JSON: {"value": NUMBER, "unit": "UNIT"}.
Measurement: {"value": 235, "unit": "mL"}
